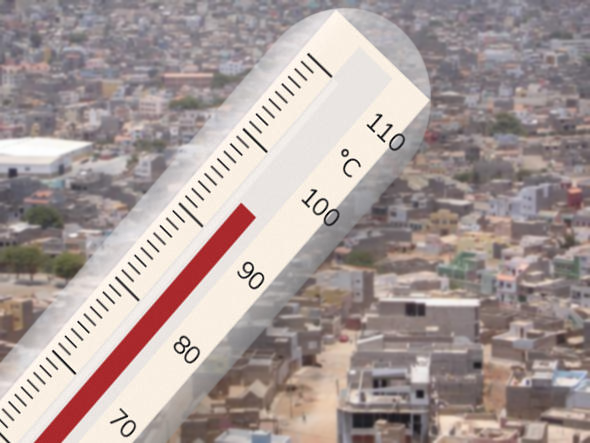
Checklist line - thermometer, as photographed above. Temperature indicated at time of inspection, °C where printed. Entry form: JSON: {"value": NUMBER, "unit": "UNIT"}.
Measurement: {"value": 94.5, "unit": "°C"}
